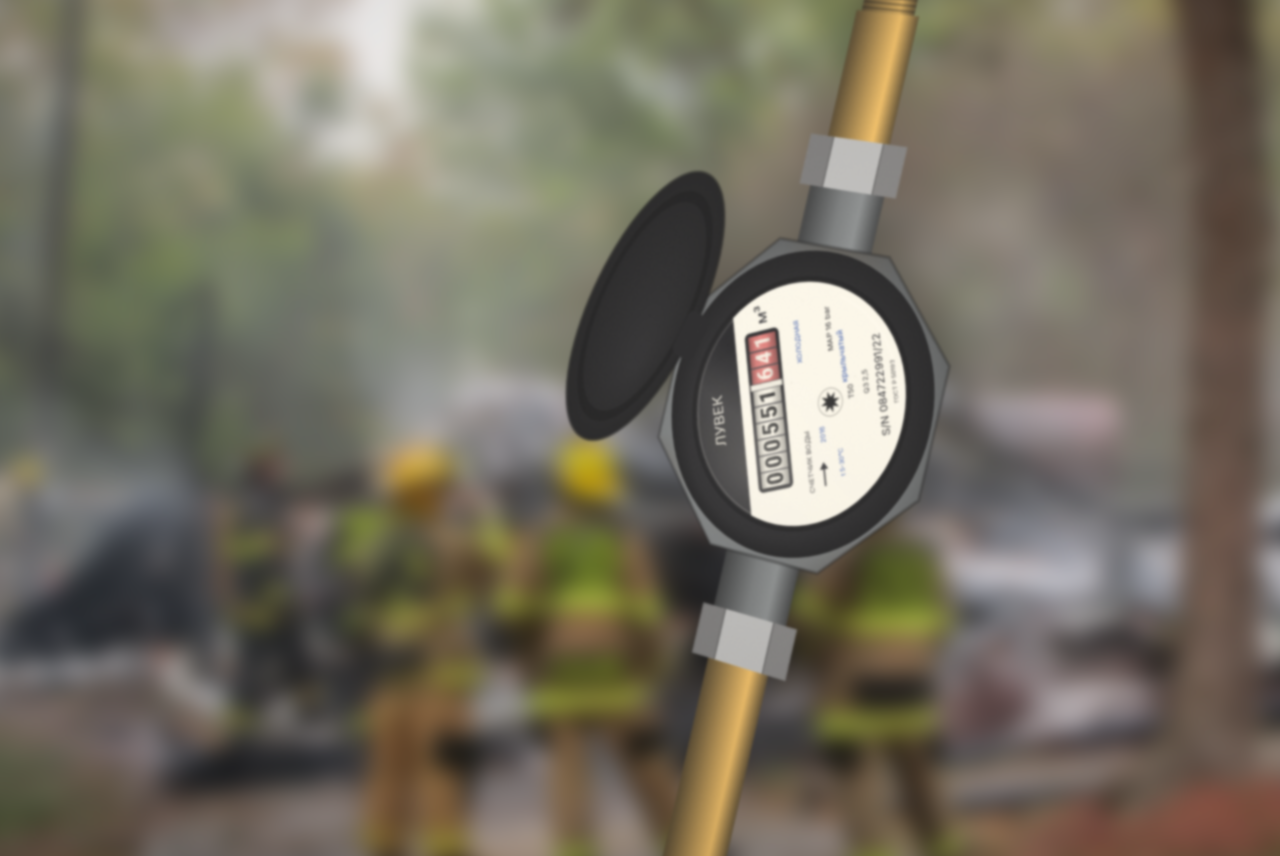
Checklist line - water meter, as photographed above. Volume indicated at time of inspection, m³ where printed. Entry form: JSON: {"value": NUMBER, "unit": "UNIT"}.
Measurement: {"value": 551.641, "unit": "m³"}
